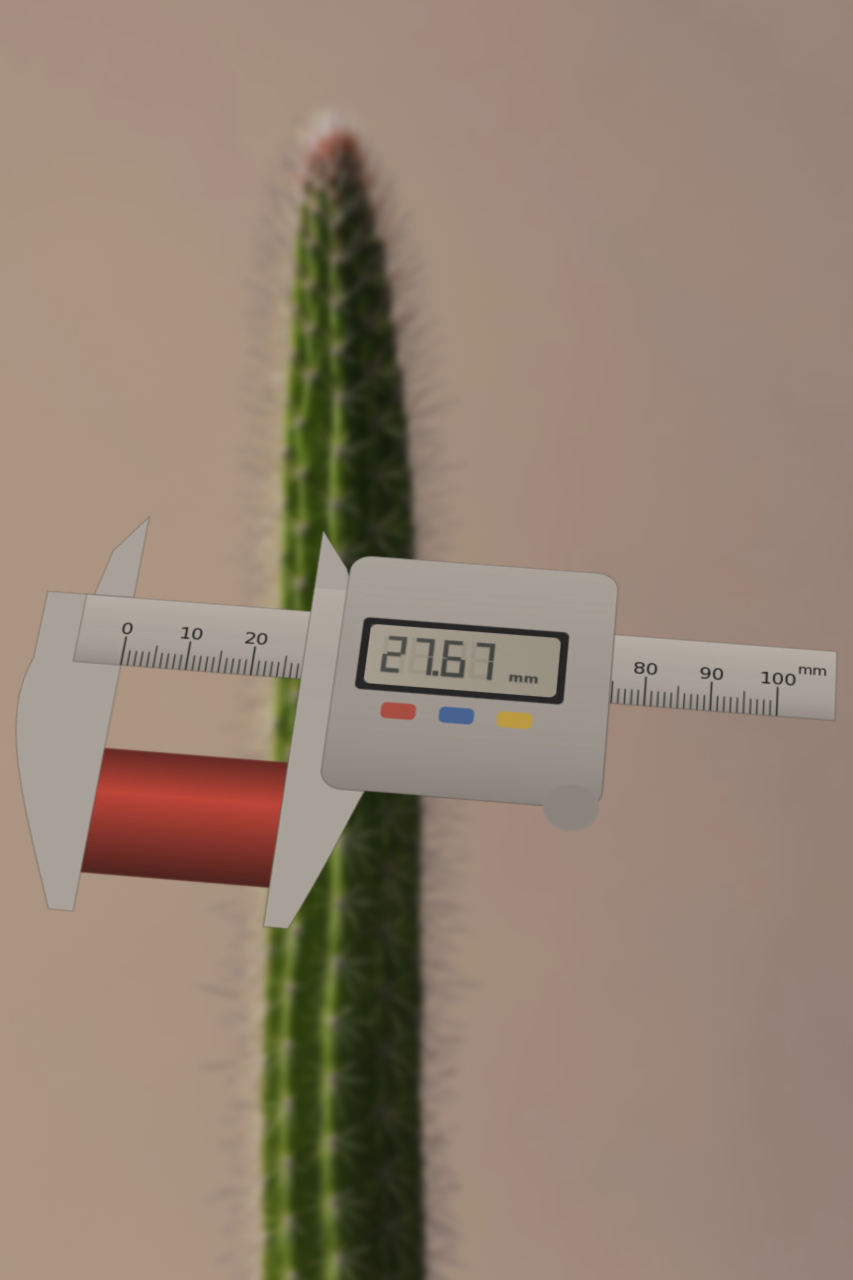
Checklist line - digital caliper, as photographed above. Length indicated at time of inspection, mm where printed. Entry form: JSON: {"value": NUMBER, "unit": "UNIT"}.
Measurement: {"value": 27.67, "unit": "mm"}
